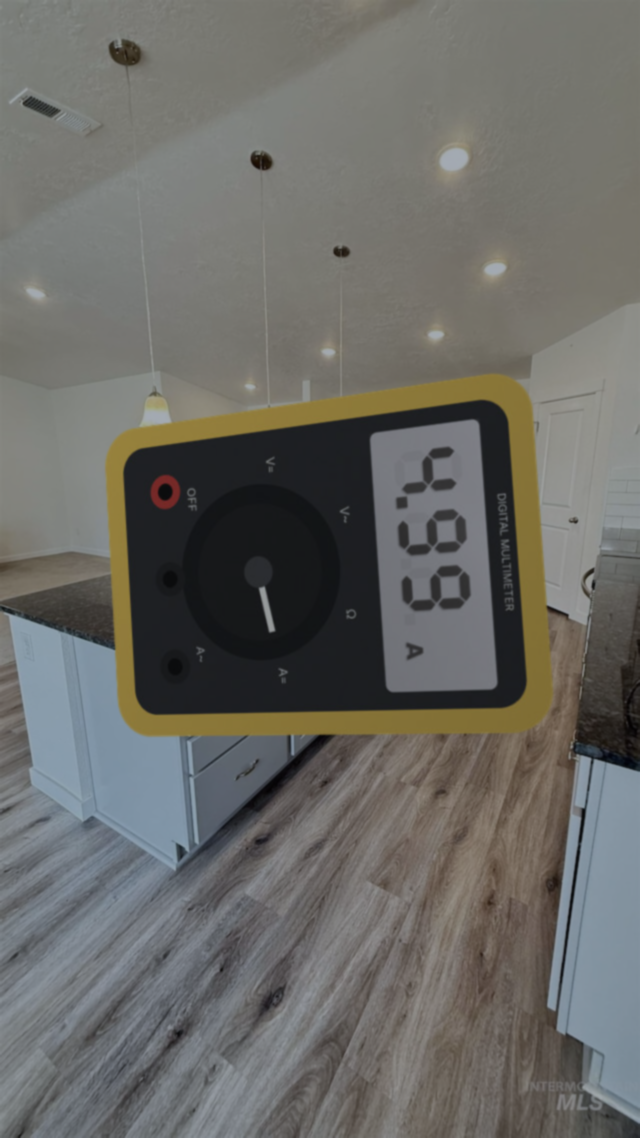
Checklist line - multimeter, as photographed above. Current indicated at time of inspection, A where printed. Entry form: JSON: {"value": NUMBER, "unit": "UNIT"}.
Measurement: {"value": 4.99, "unit": "A"}
